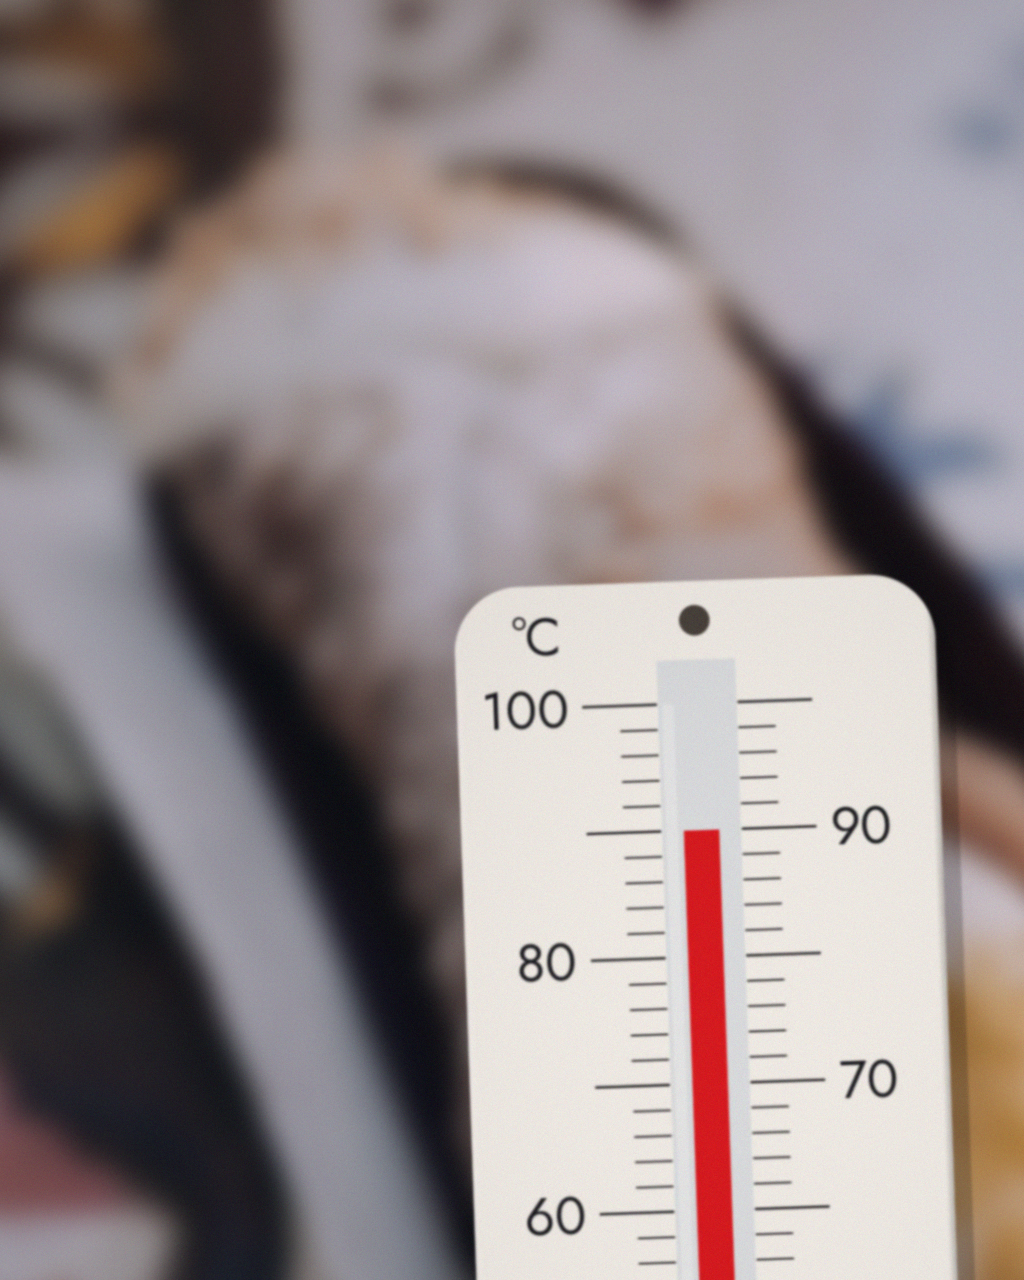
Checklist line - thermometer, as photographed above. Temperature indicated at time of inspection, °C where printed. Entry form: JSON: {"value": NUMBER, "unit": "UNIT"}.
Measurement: {"value": 90, "unit": "°C"}
